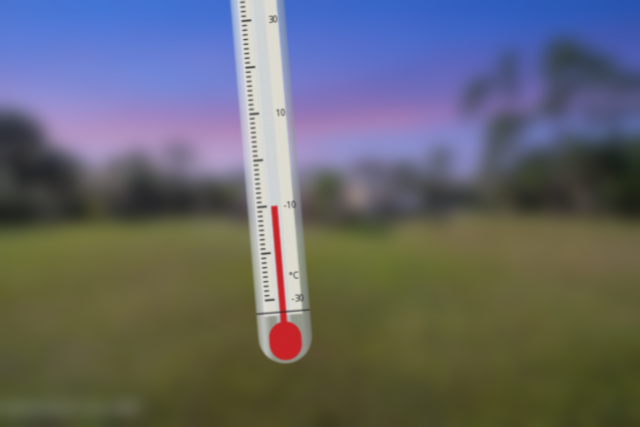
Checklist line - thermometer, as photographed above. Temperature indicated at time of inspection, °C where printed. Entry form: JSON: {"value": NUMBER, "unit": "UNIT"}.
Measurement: {"value": -10, "unit": "°C"}
